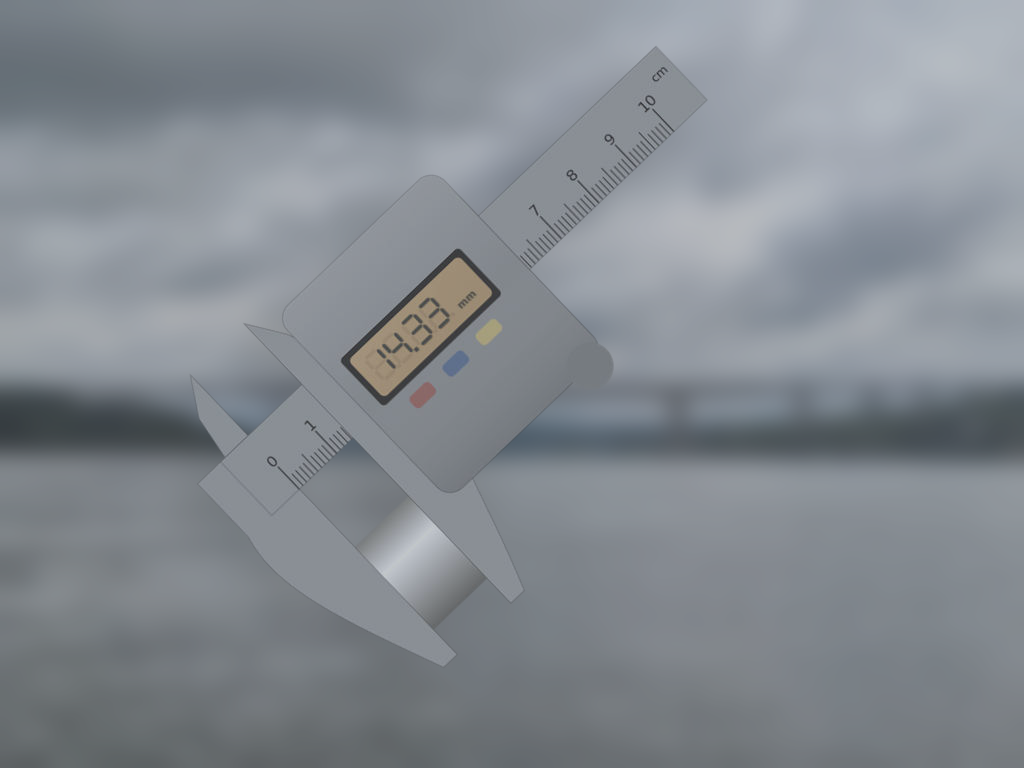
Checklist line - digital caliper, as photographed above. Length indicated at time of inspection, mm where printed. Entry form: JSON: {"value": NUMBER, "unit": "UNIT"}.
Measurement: {"value": 14.33, "unit": "mm"}
